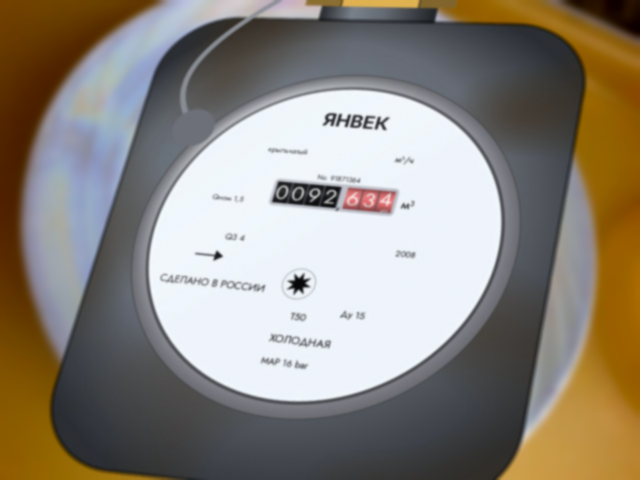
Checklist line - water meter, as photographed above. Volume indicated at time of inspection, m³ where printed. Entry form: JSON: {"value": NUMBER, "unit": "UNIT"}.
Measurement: {"value": 92.634, "unit": "m³"}
